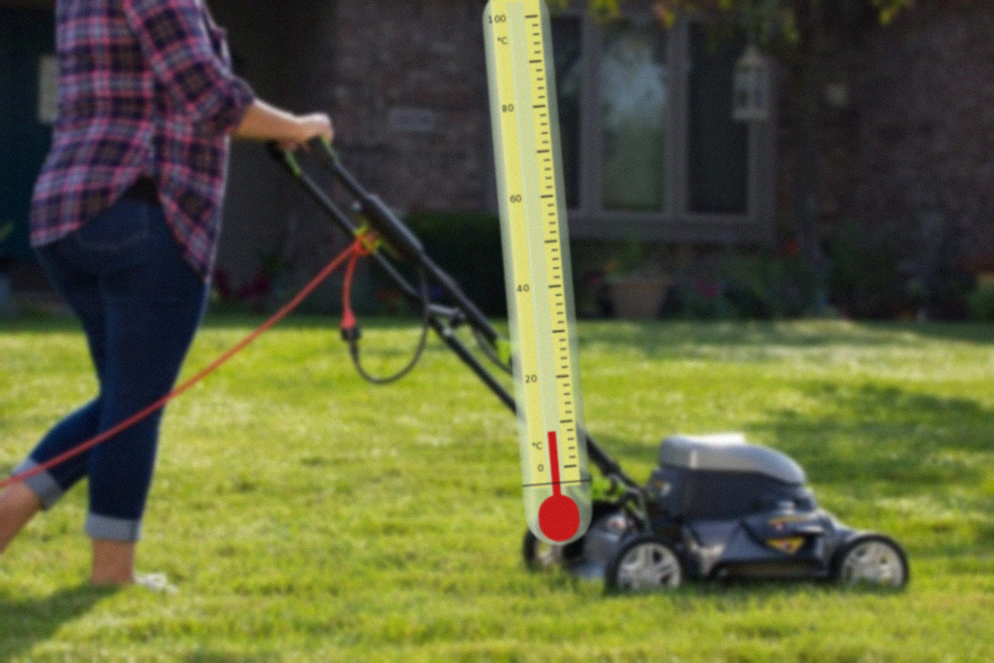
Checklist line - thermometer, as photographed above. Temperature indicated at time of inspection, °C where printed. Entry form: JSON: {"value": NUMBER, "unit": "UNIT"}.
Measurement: {"value": 8, "unit": "°C"}
